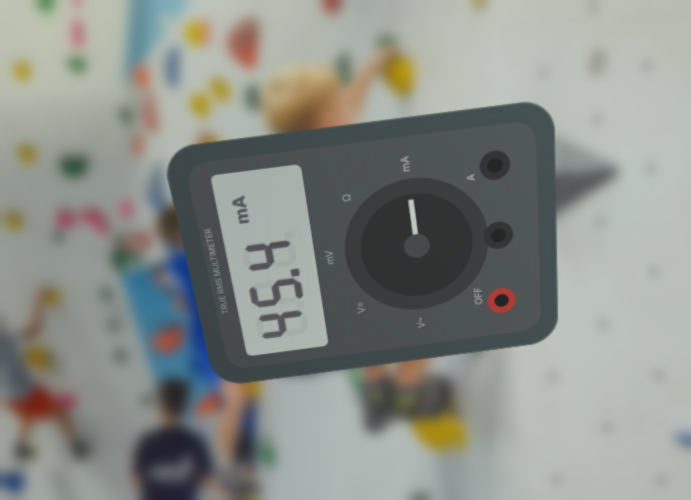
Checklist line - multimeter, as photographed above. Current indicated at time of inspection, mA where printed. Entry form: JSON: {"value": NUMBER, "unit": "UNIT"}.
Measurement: {"value": 45.4, "unit": "mA"}
